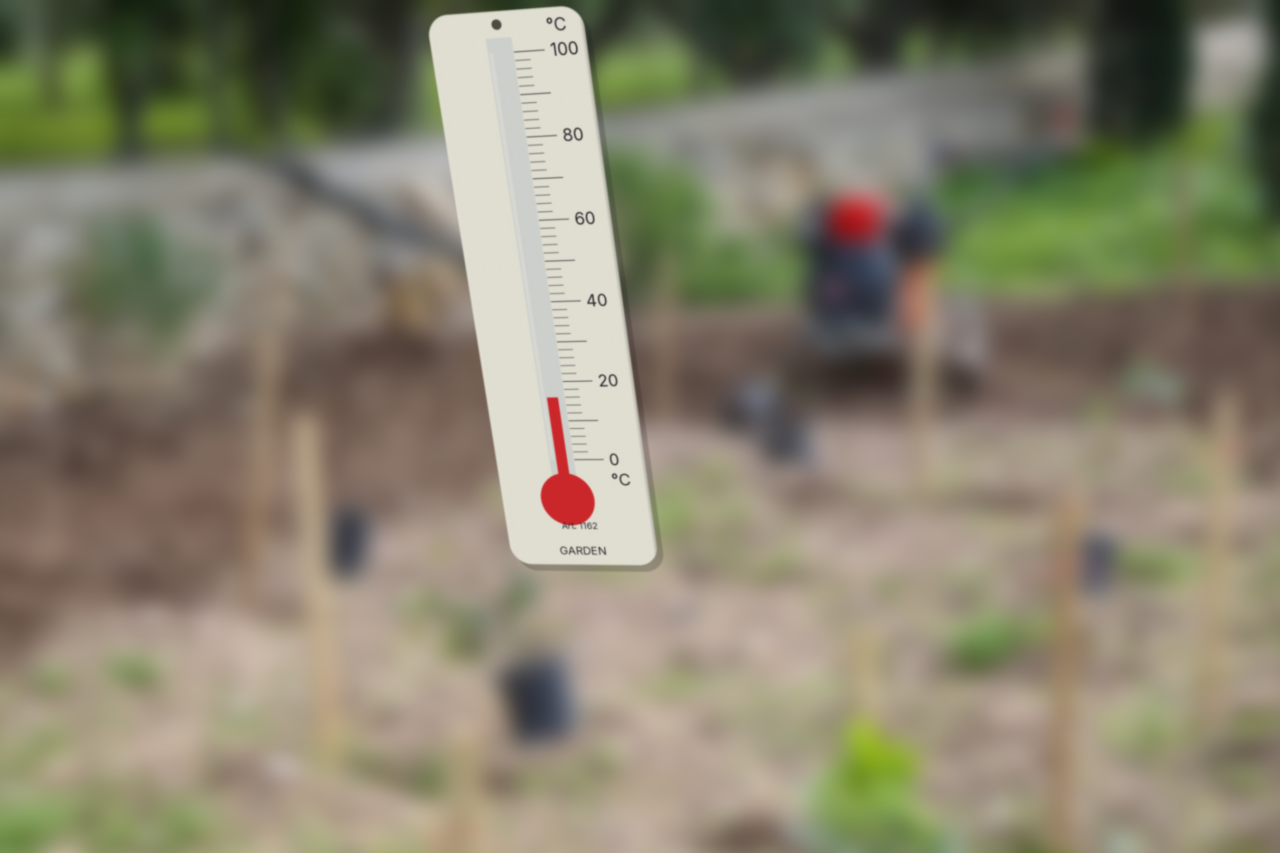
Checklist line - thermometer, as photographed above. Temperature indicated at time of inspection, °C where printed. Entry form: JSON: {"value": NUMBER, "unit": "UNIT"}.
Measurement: {"value": 16, "unit": "°C"}
